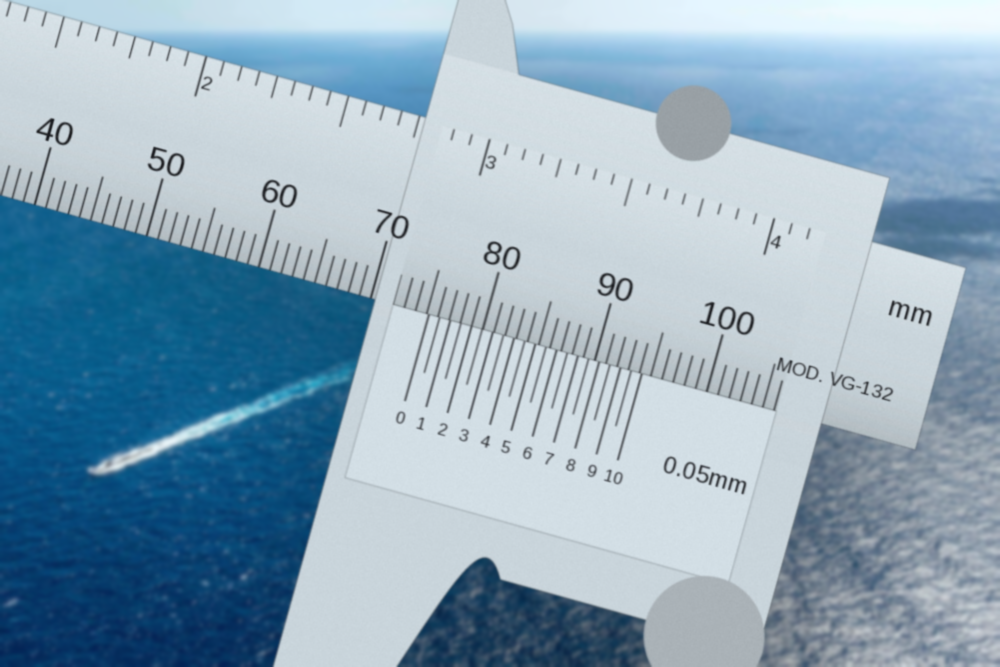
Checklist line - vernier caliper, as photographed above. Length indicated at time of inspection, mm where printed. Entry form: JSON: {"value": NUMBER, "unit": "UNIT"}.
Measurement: {"value": 75.2, "unit": "mm"}
